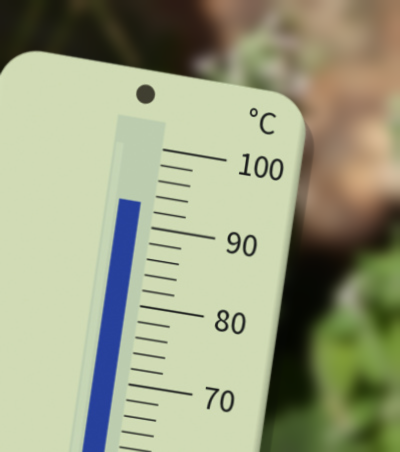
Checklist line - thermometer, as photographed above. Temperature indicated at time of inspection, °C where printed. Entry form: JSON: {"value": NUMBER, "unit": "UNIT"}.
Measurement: {"value": 93, "unit": "°C"}
